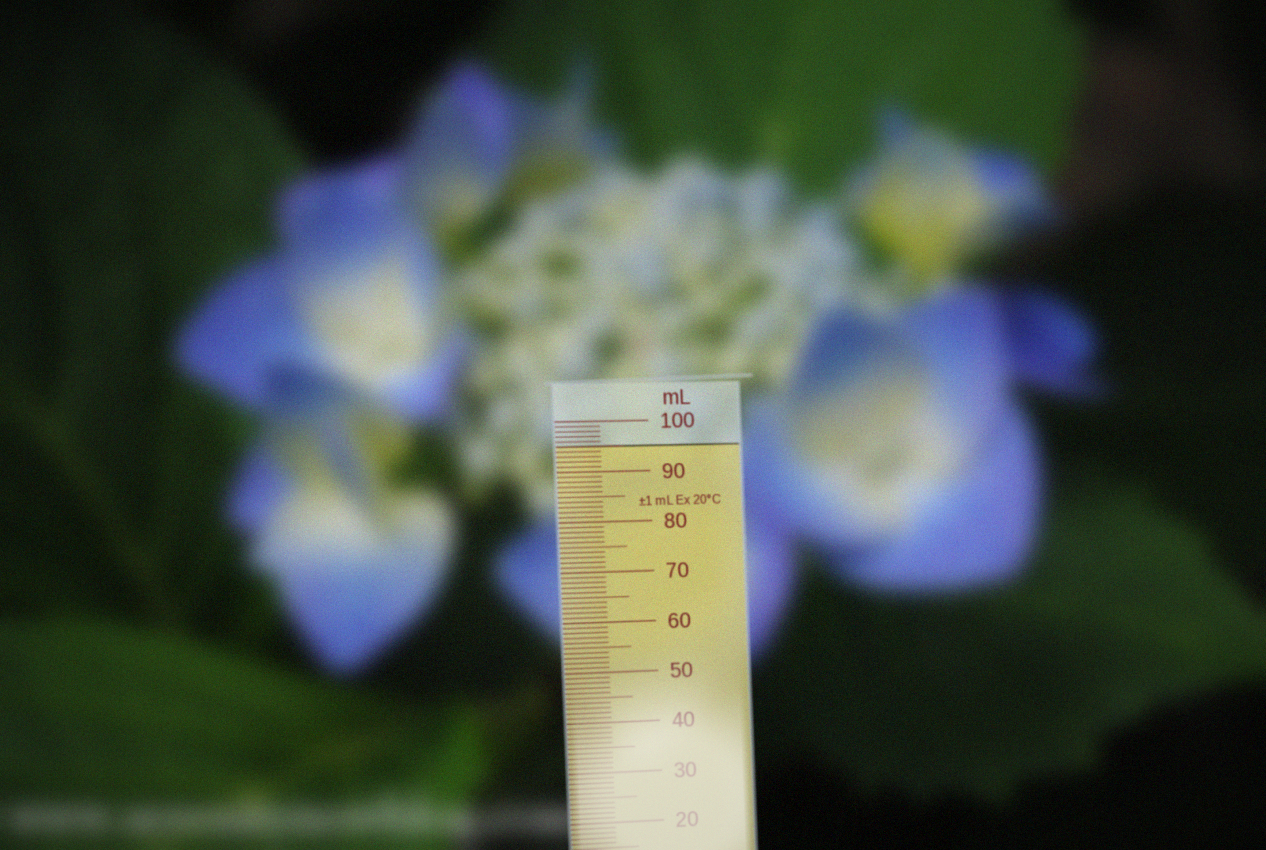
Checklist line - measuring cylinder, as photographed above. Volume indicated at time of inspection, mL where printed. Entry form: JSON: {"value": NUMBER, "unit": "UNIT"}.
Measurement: {"value": 95, "unit": "mL"}
